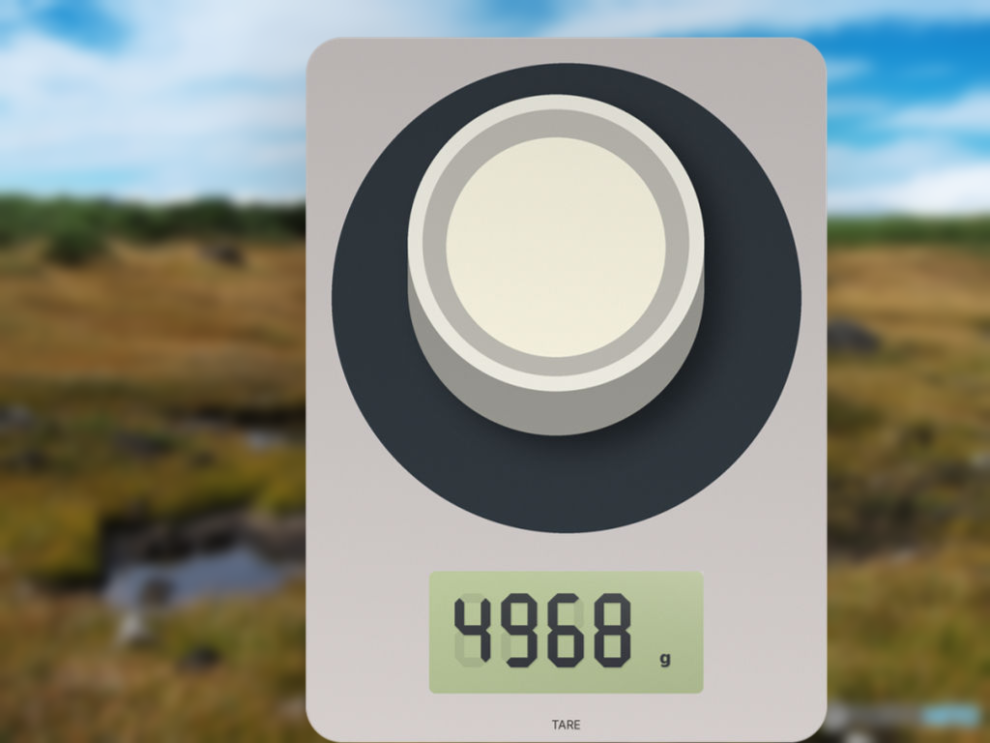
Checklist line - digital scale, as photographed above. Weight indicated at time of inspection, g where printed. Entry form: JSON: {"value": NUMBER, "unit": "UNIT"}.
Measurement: {"value": 4968, "unit": "g"}
